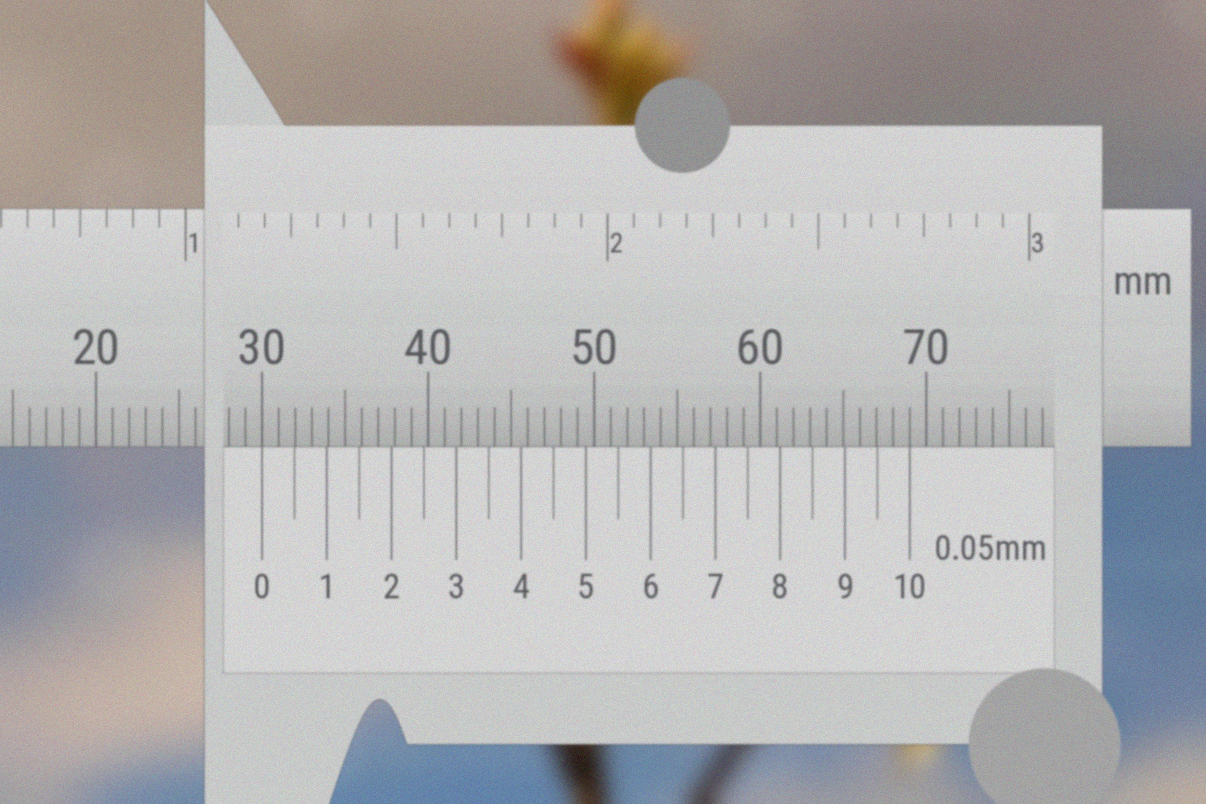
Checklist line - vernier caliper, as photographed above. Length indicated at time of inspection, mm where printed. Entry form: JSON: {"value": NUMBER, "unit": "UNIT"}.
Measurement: {"value": 30.0, "unit": "mm"}
